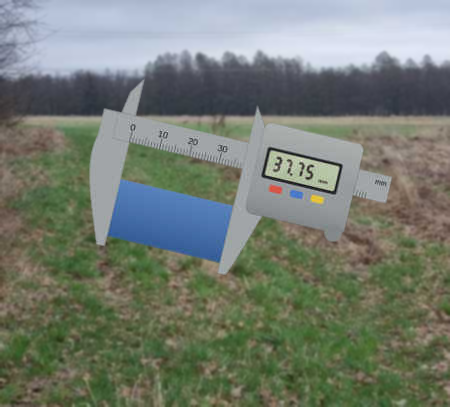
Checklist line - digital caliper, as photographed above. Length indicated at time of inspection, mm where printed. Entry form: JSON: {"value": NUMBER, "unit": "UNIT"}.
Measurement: {"value": 37.75, "unit": "mm"}
